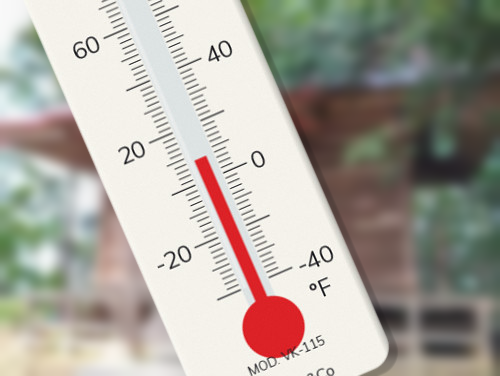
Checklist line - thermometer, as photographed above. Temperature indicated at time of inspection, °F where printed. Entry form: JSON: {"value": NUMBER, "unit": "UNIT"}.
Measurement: {"value": 8, "unit": "°F"}
